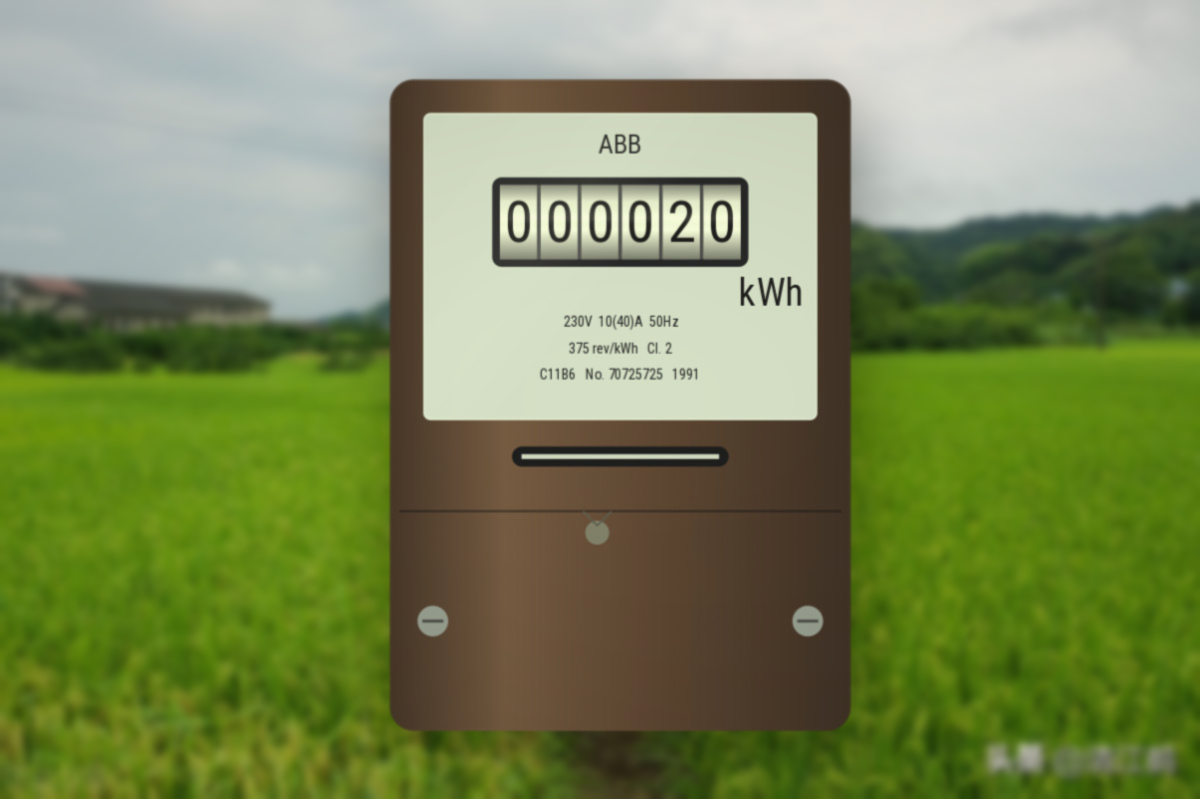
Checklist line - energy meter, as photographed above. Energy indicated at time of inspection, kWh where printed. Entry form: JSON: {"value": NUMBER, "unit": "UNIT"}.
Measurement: {"value": 20, "unit": "kWh"}
